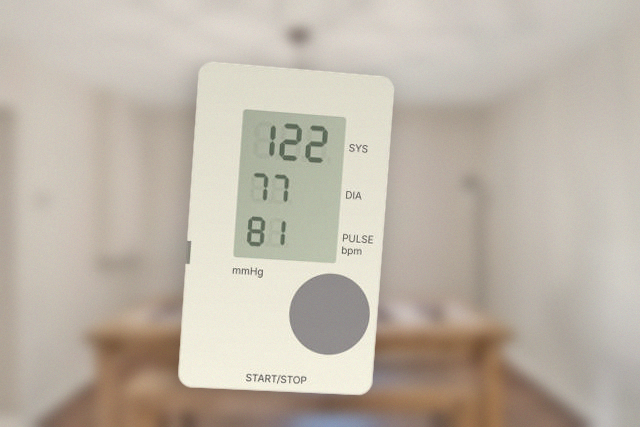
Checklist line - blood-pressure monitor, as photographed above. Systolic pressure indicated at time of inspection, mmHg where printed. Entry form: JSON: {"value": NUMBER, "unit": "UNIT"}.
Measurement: {"value": 122, "unit": "mmHg"}
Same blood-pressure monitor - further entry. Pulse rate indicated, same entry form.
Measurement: {"value": 81, "unit": "bpm"}
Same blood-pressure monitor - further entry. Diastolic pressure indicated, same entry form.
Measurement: {"value": 77, "unit": "mmHg"}
